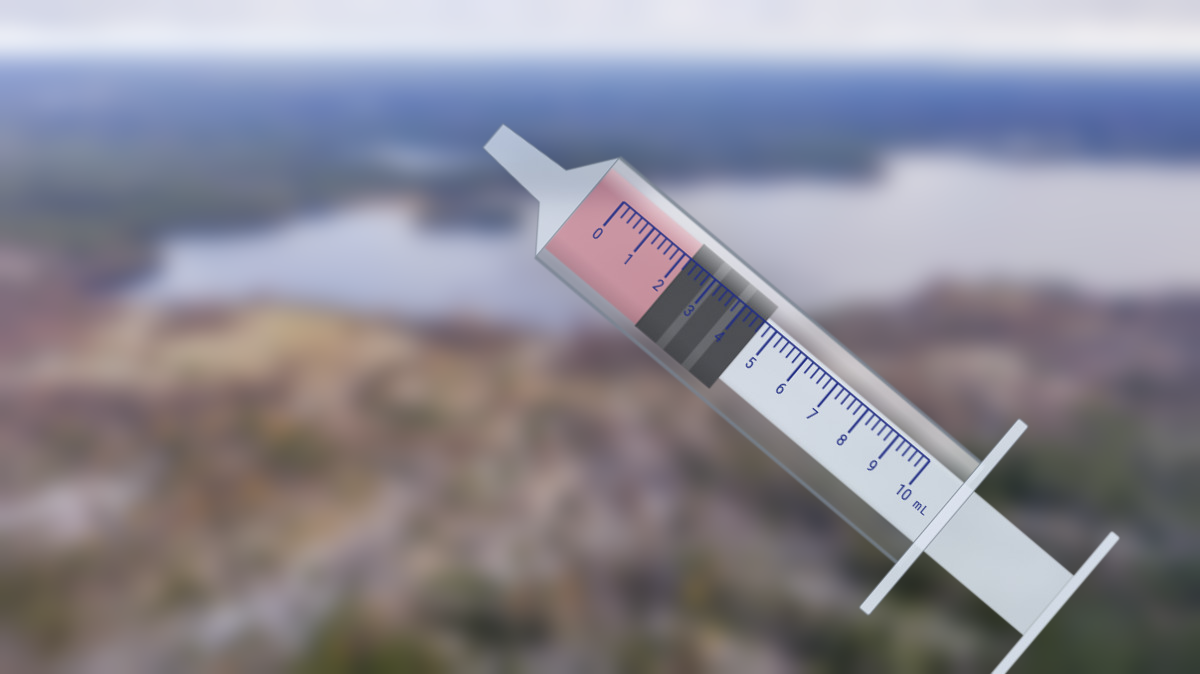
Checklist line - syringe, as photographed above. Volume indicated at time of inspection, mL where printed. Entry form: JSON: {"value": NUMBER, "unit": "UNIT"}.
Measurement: {"value": 2.2, "unit": "mL"}
